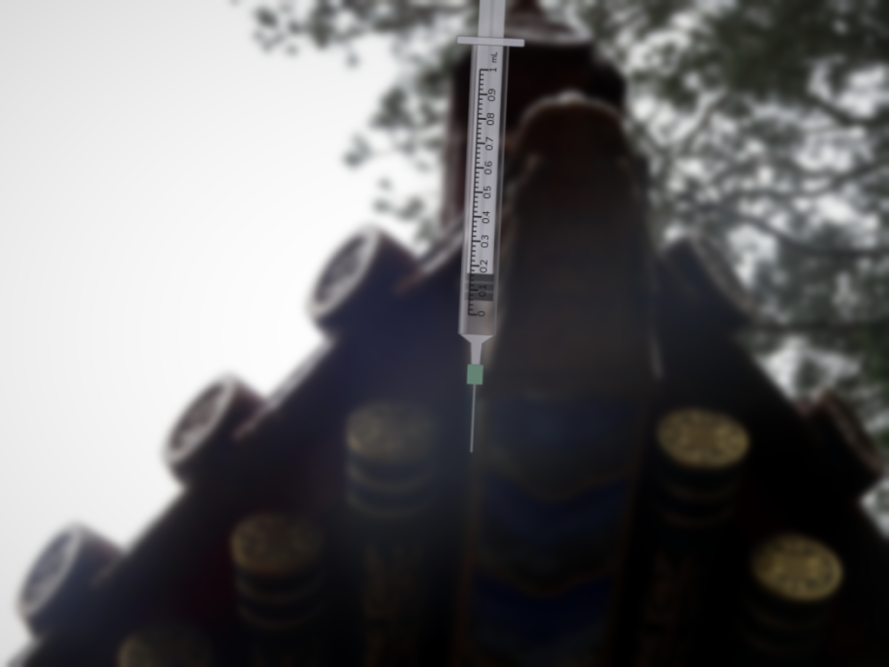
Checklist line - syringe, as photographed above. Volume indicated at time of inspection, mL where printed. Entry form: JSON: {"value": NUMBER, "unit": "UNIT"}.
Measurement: {"value": 0.06, "unit": "mL"}
